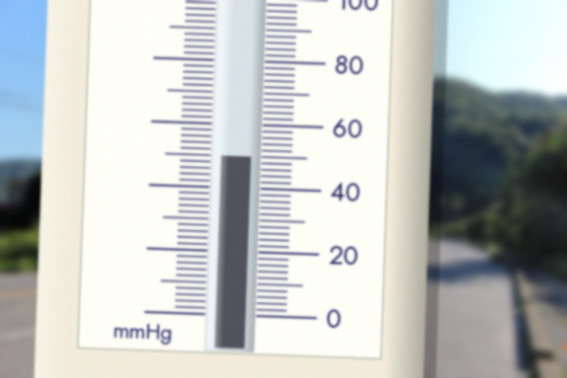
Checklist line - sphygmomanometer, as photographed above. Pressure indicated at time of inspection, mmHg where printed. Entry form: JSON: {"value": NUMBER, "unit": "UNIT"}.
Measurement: {"value": 50, "unit": "mmHg"}
